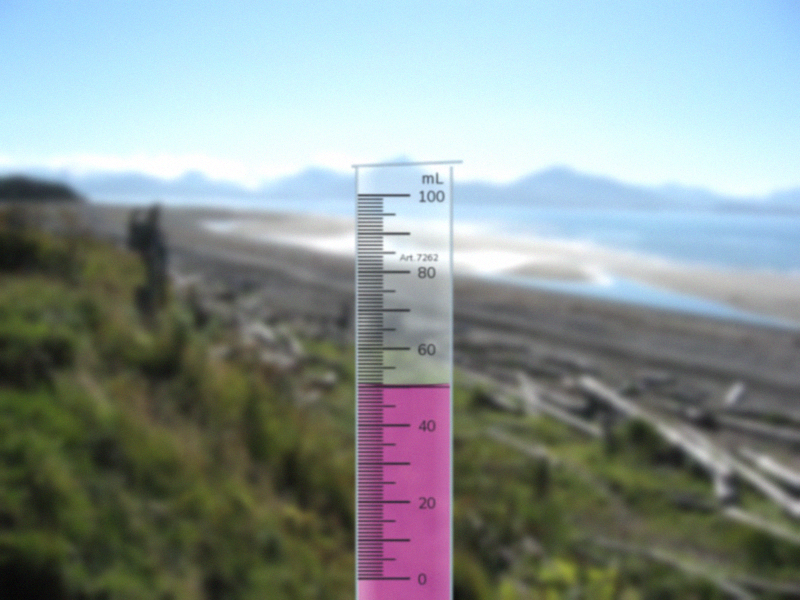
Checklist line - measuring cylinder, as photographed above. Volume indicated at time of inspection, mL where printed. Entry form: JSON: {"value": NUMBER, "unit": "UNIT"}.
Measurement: {"value": 50, "unit": "mL"}
